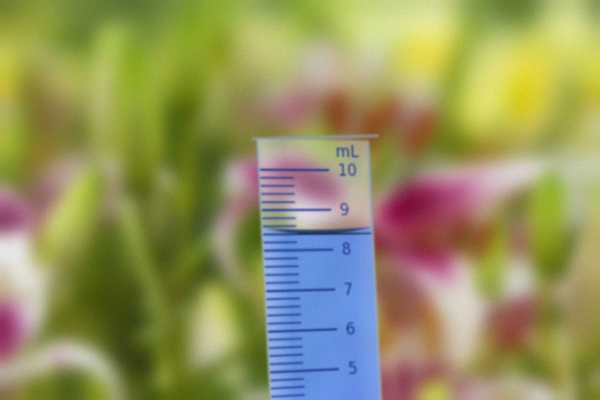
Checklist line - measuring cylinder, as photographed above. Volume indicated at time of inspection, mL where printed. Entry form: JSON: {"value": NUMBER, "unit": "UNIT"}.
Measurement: {"value": 8.4, "unit": "mL"}
